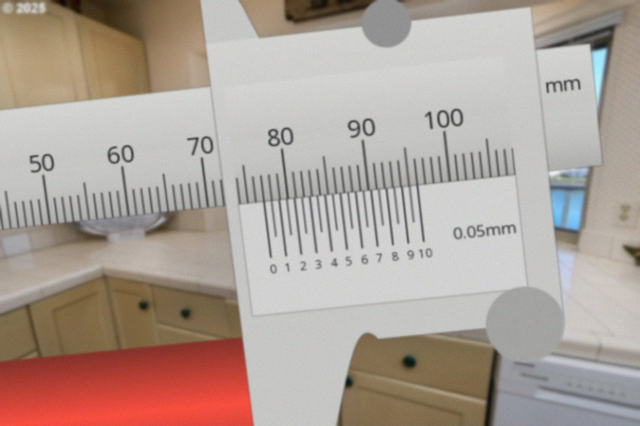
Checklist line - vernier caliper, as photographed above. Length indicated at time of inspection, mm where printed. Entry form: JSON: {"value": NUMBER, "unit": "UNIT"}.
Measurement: {"value": 77.0, "unit": "mm"}
